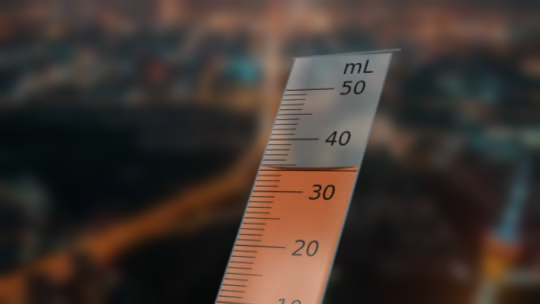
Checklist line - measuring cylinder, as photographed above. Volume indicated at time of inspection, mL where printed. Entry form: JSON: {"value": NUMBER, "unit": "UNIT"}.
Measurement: {"value": 34, "unit": "mL"}
